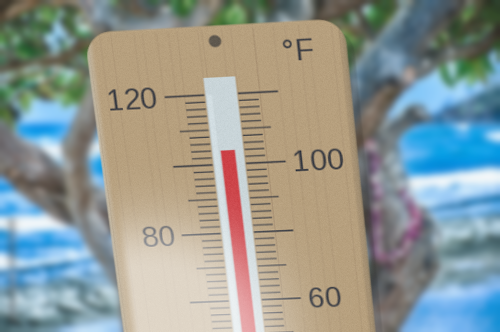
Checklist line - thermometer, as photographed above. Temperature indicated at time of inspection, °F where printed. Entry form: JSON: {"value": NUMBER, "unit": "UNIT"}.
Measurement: {"value": 104, "unit": "°F"}
